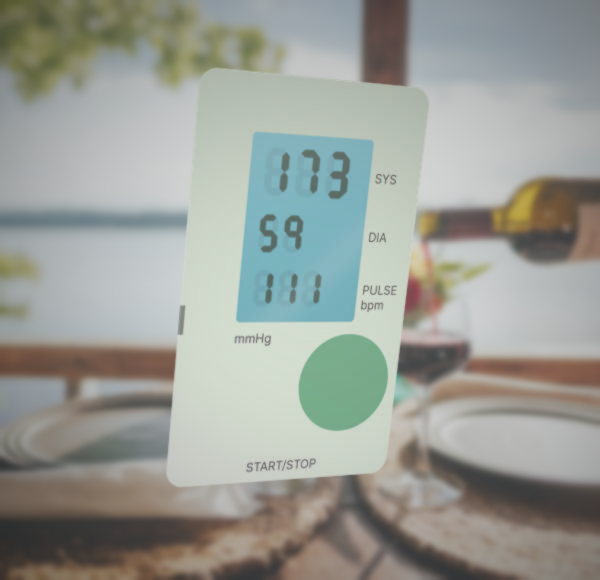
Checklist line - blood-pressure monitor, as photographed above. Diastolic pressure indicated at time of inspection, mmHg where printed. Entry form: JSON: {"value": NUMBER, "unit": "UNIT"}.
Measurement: {"value": 59, "unit": "mmHg"}
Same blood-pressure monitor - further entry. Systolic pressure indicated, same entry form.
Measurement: {"value": 173, "unit": "mmHg"}
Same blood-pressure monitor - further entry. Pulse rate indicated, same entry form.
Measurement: {"value": 111, "unit": "bpm"}
